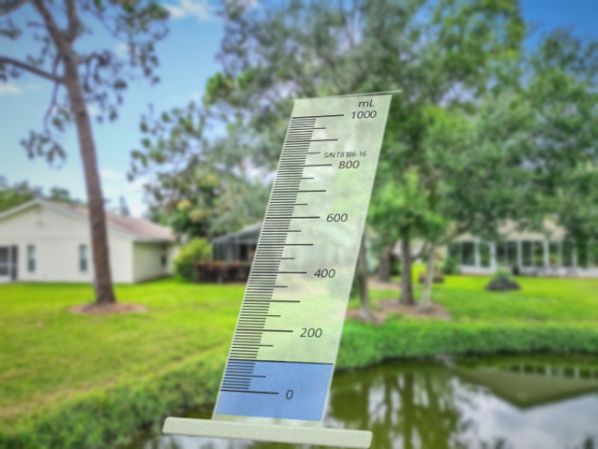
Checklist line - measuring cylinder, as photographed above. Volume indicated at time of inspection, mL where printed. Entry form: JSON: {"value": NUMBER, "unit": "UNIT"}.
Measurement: {"value": 100, "unit": "mL"}
